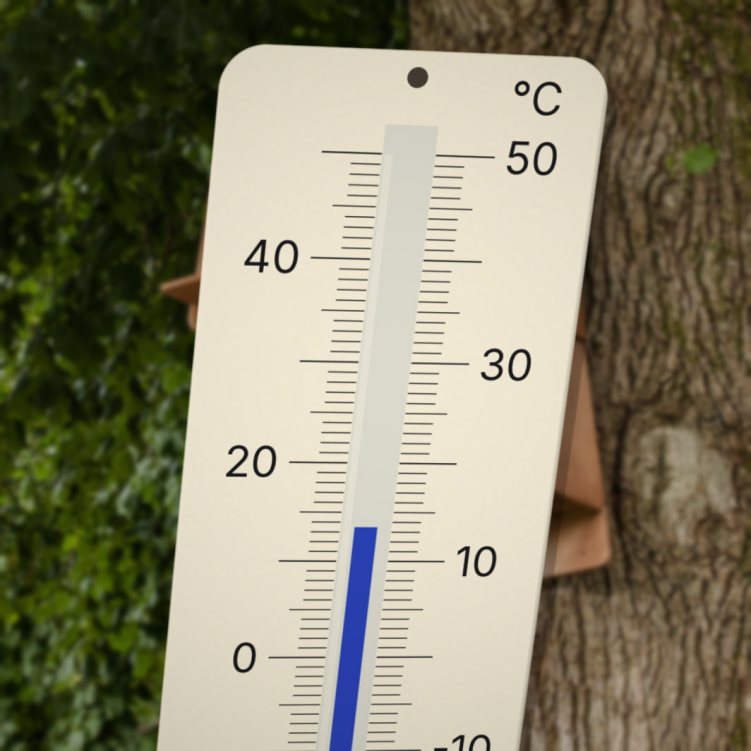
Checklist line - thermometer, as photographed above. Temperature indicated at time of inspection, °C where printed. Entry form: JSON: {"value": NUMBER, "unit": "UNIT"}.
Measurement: {"value": 13.5, "unit": "°C"}
